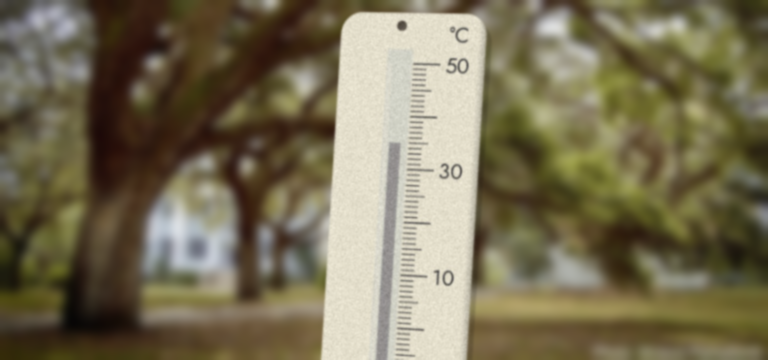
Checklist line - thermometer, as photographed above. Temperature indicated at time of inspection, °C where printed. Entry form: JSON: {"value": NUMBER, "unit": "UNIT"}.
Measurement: {"value": 35, "unit": "°C"}
